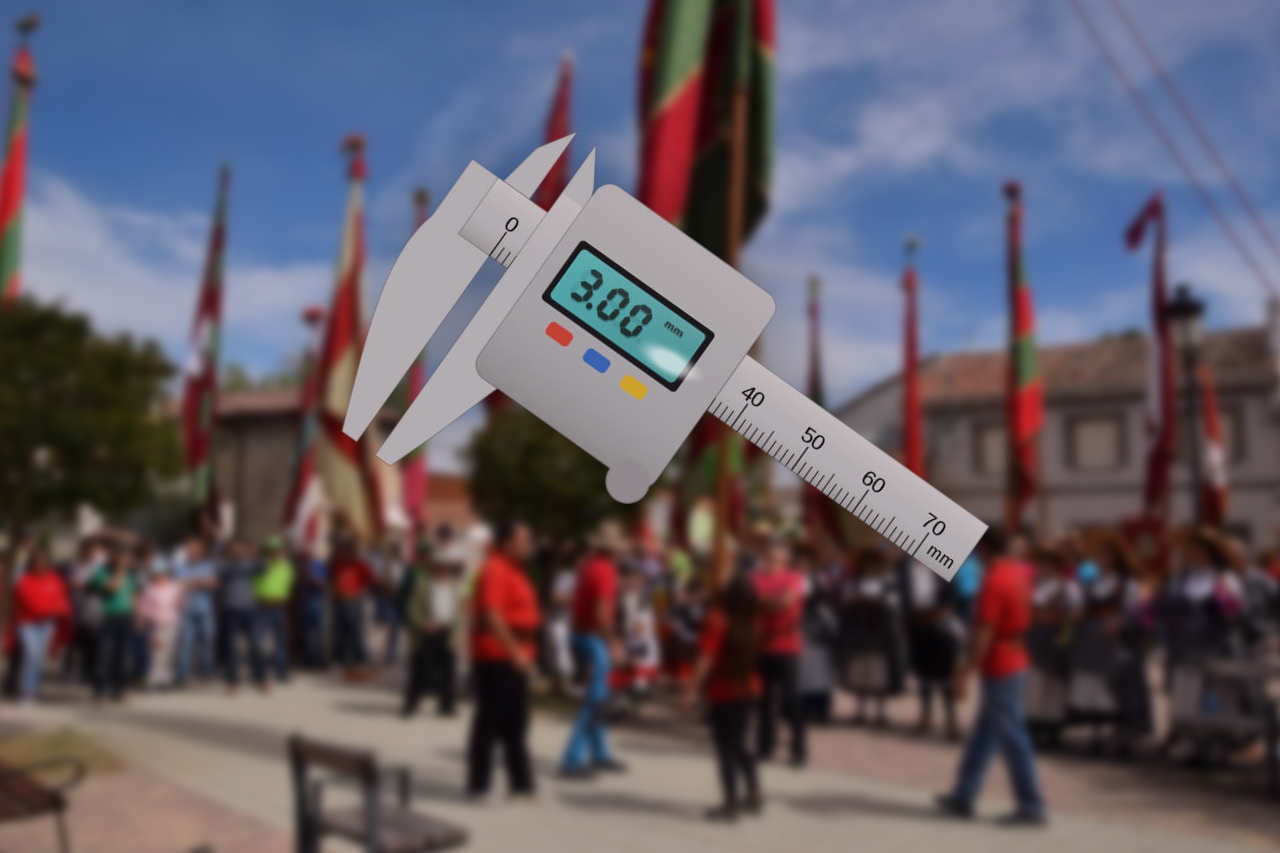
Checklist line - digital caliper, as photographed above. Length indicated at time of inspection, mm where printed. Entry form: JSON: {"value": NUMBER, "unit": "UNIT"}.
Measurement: {"value": 3.00, "unit": "mm"}
